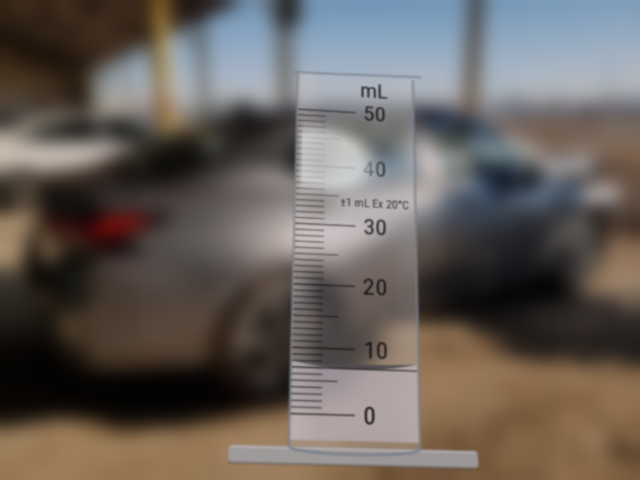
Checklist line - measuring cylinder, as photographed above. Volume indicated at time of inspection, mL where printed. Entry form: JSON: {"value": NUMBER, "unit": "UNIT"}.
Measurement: {"value": 7, "unit": "mL"}
